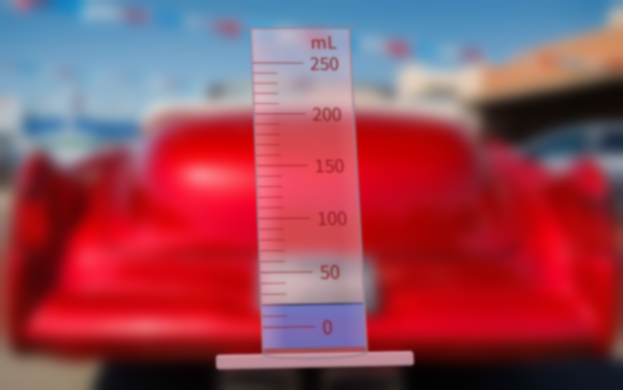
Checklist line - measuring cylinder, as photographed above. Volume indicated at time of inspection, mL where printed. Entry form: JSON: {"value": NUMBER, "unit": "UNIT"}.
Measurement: {"value": 20, "unit": "mL"}
